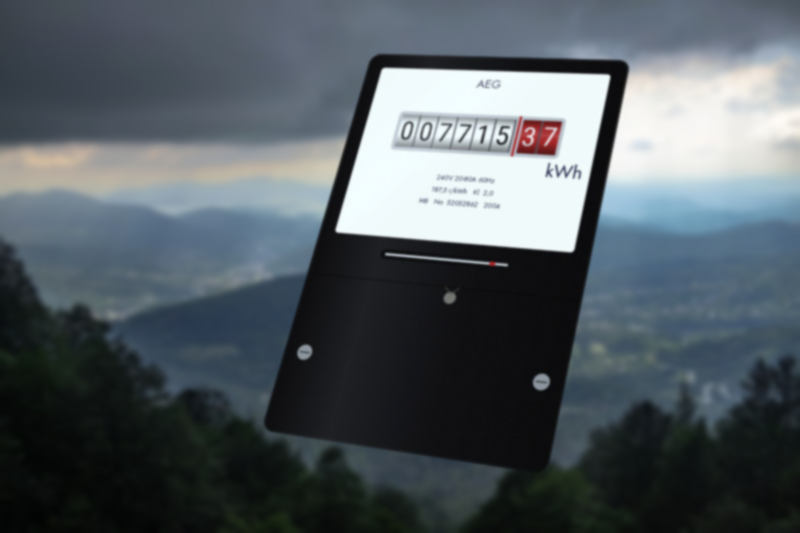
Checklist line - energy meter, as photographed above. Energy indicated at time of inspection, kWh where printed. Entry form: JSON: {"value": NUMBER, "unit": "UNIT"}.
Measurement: {"value": 7715.37, "unit": "kWh"}
